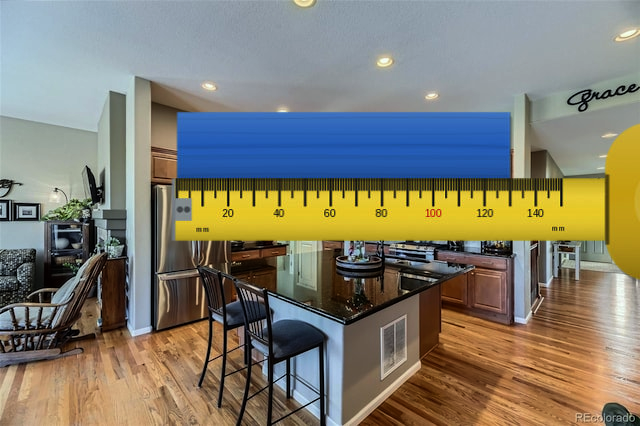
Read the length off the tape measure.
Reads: 130 mm
